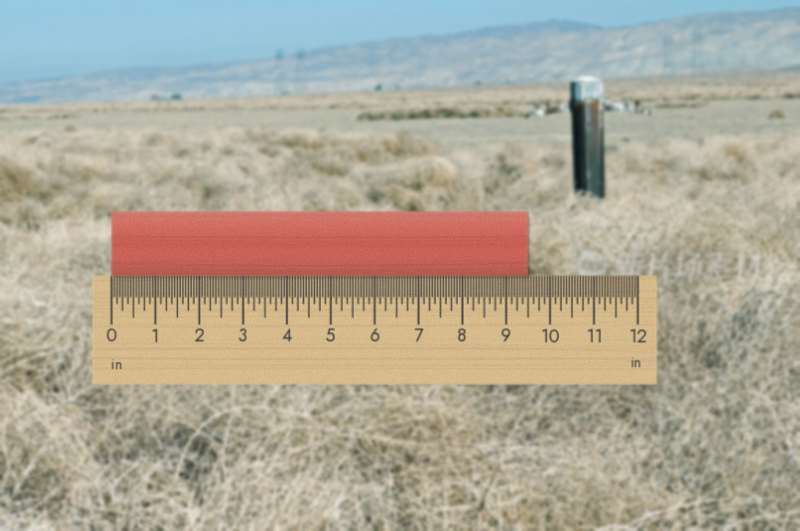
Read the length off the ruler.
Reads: 9.5 in
